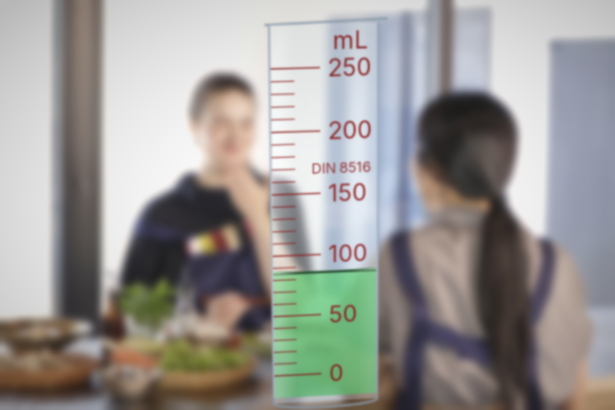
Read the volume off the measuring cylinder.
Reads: 85 mL
